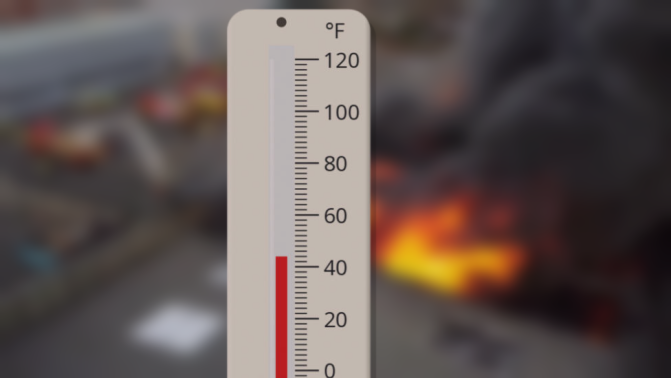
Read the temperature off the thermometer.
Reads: 44 °F
